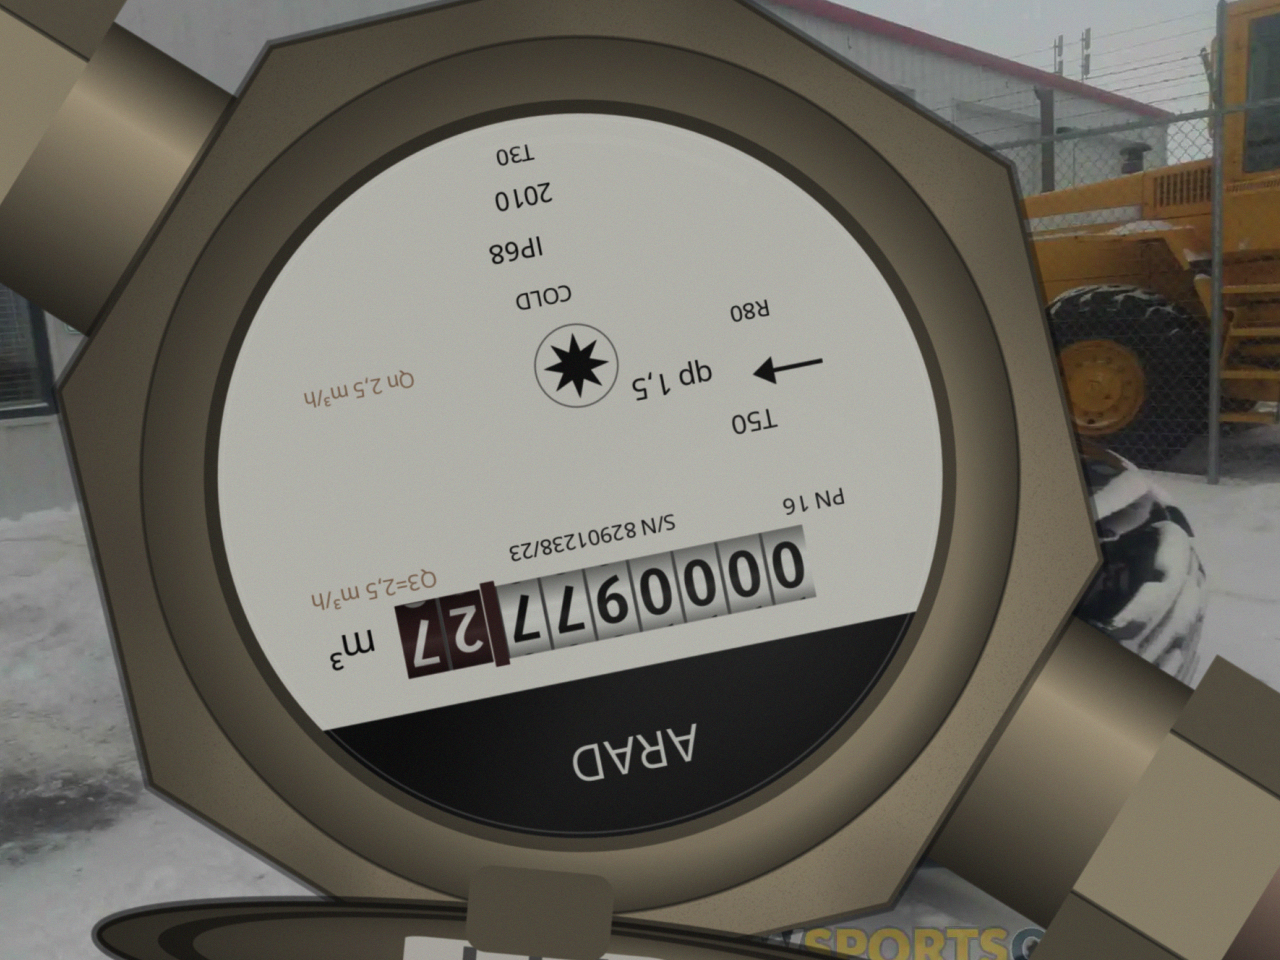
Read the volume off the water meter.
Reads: 977.27 m³
